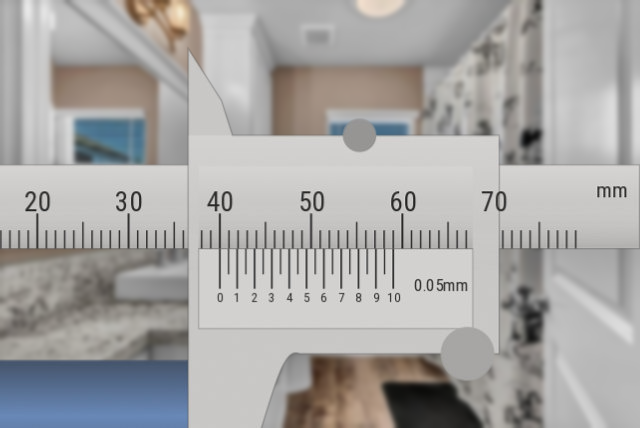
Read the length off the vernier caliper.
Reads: 40.0 mm
